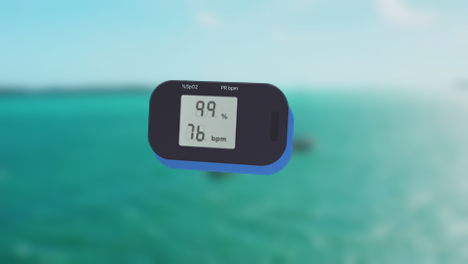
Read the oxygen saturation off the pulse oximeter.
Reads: 99 %
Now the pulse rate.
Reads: 76 bpm
